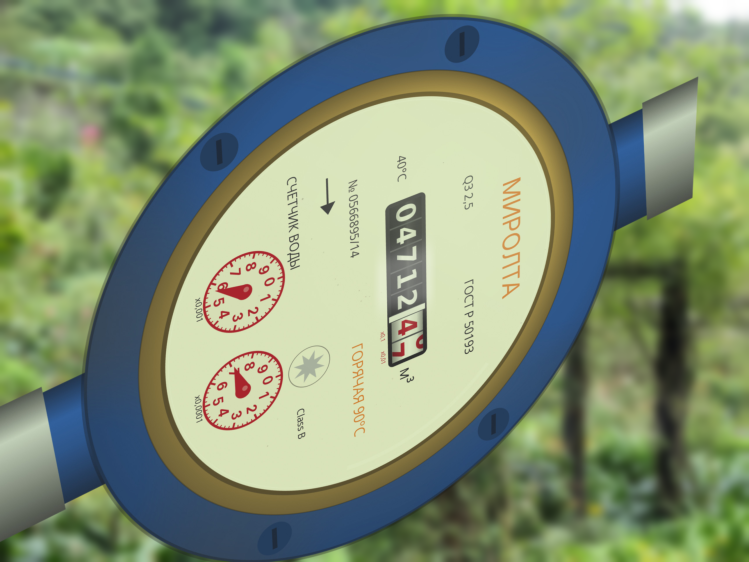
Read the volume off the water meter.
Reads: 4712.4657 m³
